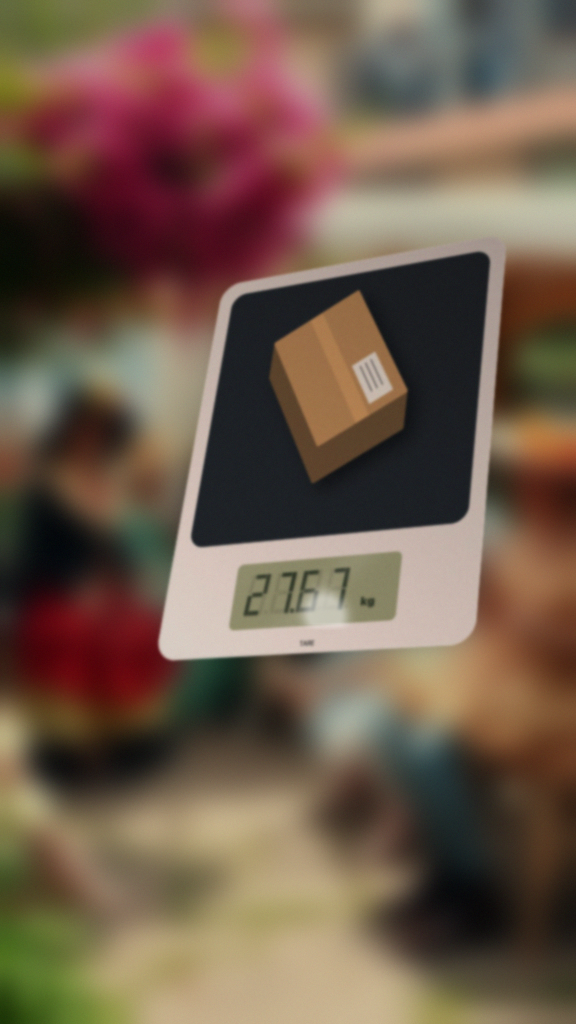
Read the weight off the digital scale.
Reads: 27.67 kg
